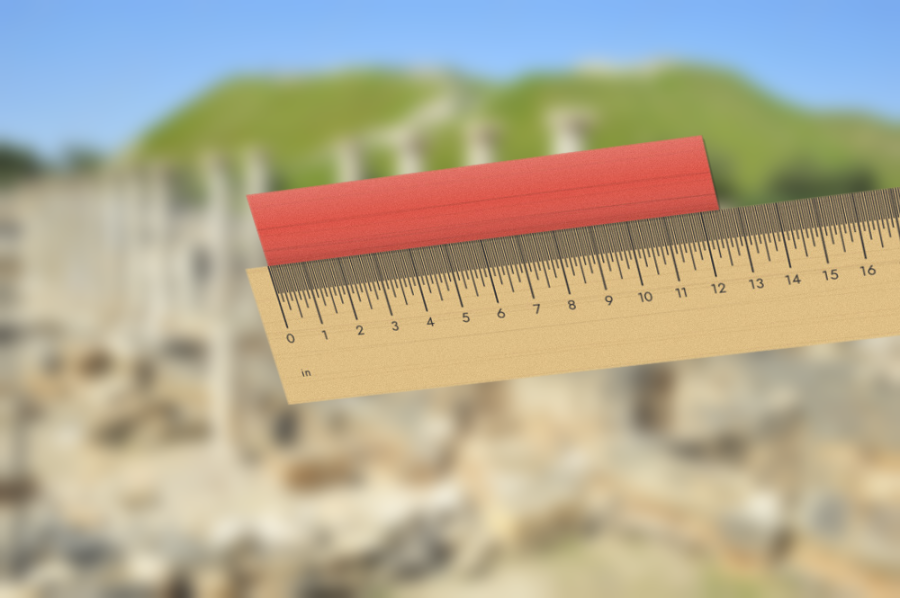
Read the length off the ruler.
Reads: 12.5 in
